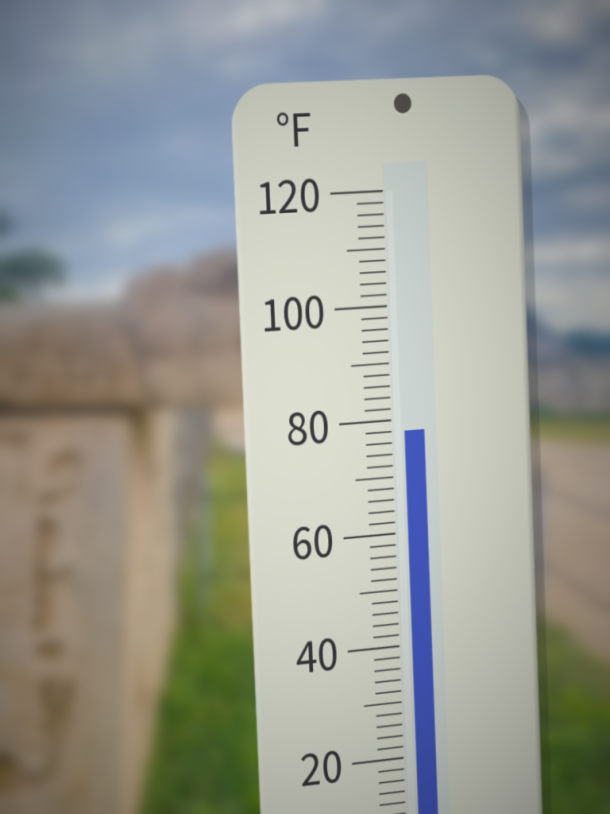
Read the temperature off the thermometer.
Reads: 78 °F
